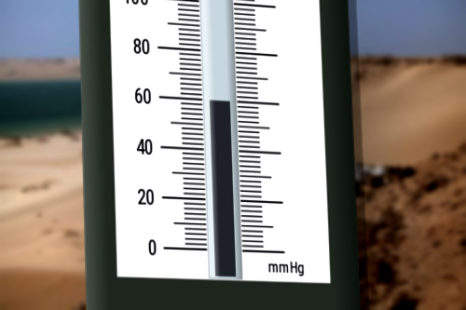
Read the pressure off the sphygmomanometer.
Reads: 60 mmHg
